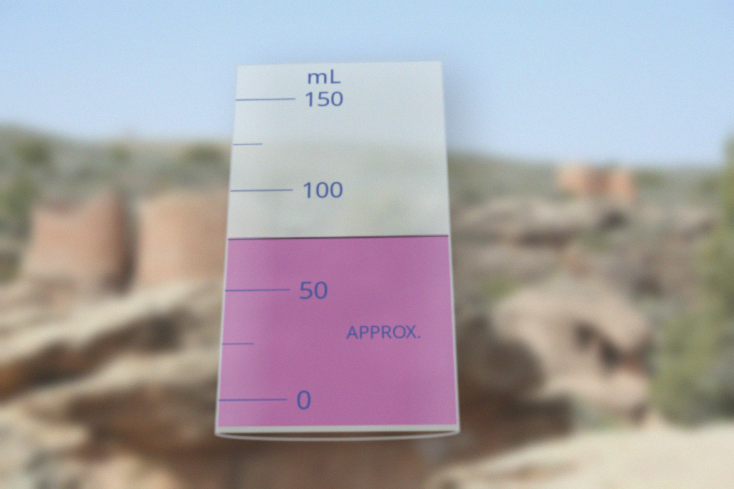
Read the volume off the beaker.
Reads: 75 mL
